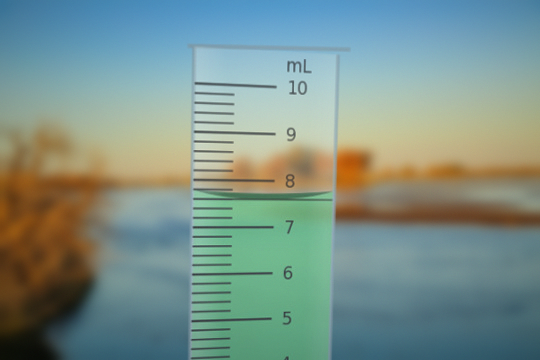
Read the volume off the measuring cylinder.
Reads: 7.6 mL
